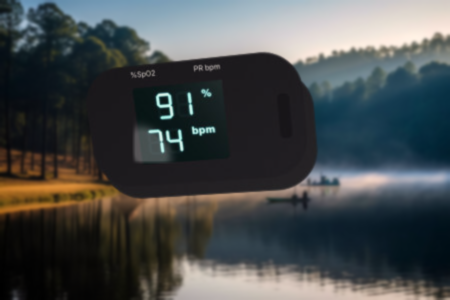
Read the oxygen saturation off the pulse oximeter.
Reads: 91 %
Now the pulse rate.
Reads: 74 bpm
